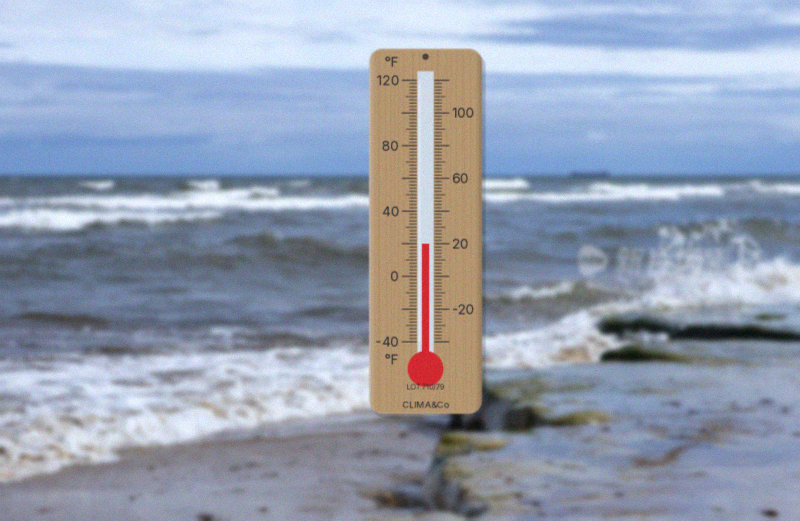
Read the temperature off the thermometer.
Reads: 20 °F
